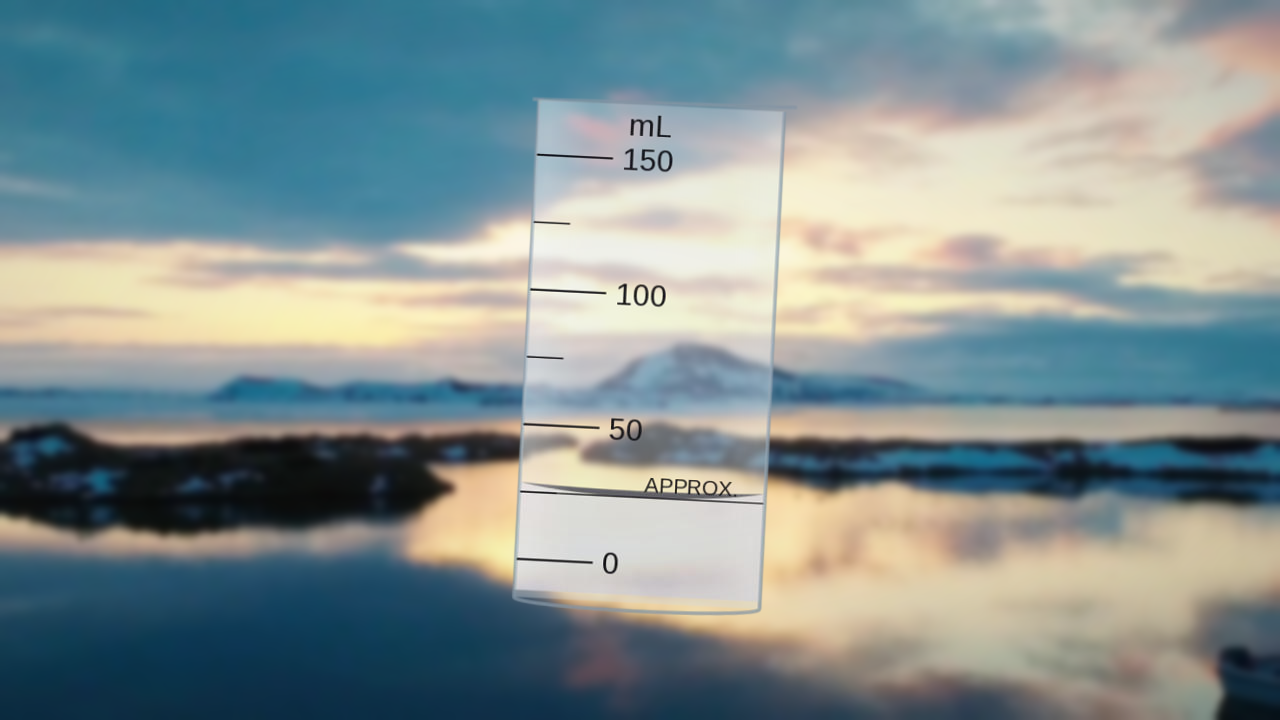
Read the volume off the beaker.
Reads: 25 mL
